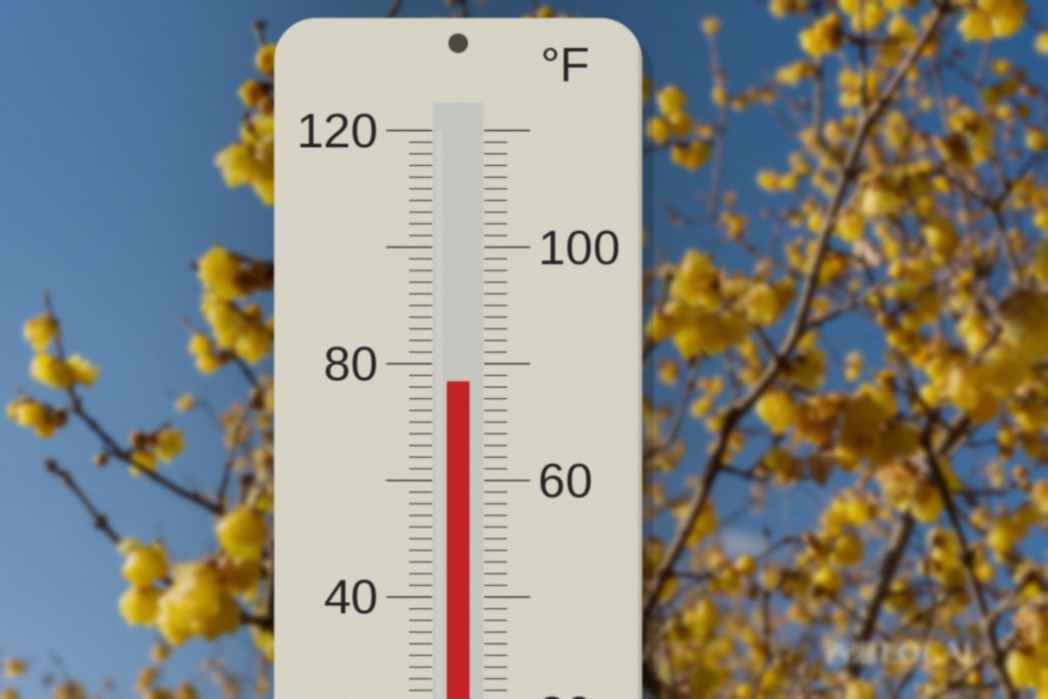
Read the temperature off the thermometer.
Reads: 77 °F
